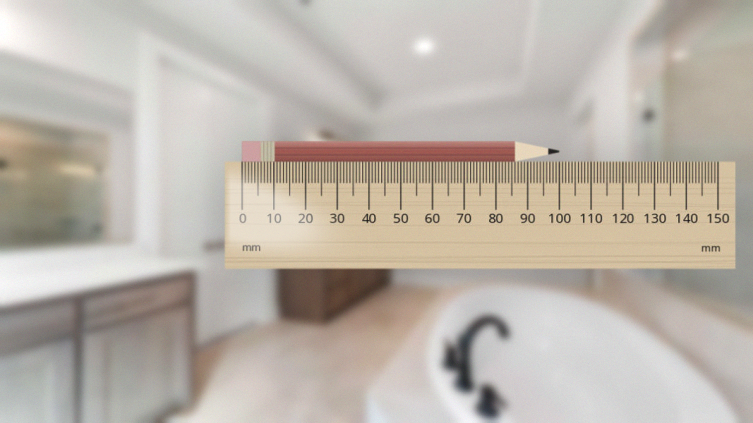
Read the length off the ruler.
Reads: 100 mm
